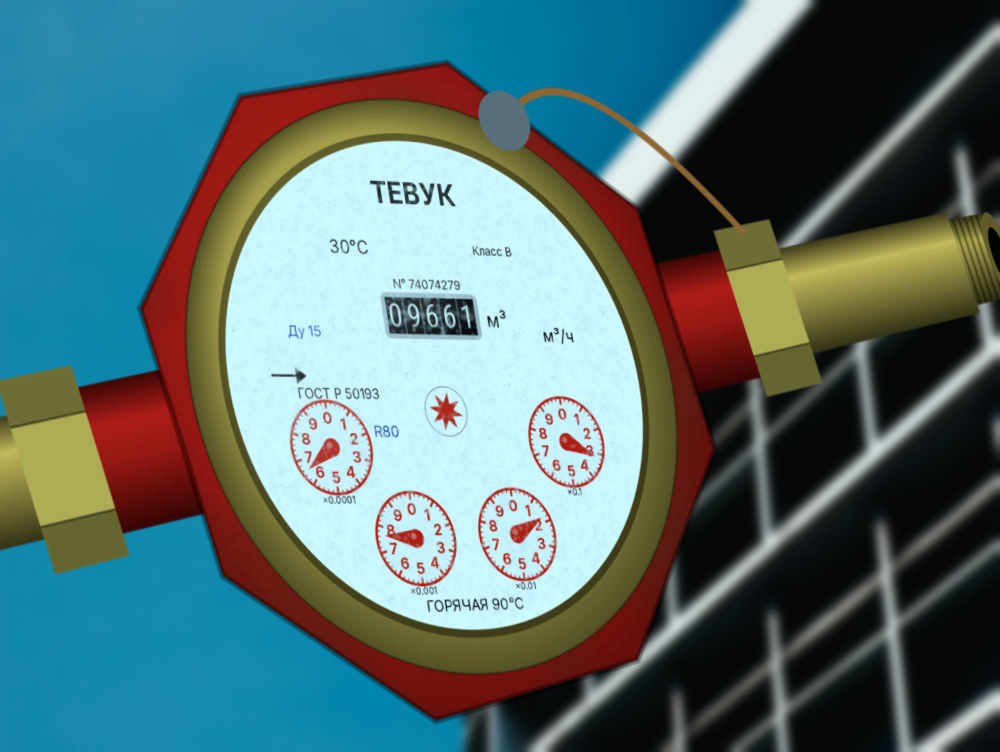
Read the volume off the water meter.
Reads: 9661.3176 m³
